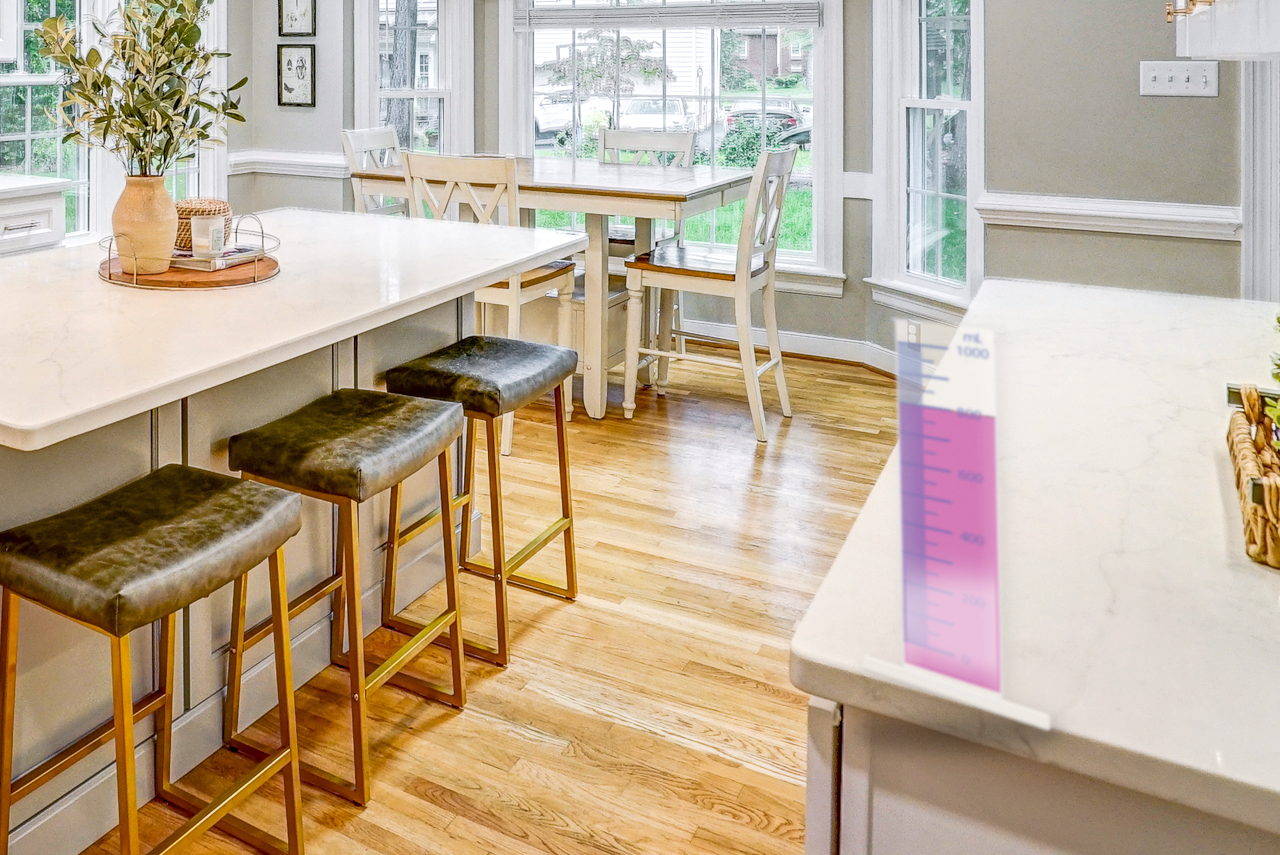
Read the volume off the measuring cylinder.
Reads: 800 mL
